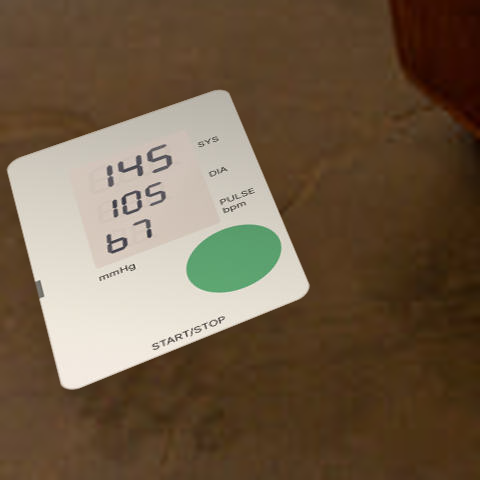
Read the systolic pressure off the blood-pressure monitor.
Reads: 145 mmHg
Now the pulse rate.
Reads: 67 bpm
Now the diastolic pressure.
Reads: 105 mmHg
